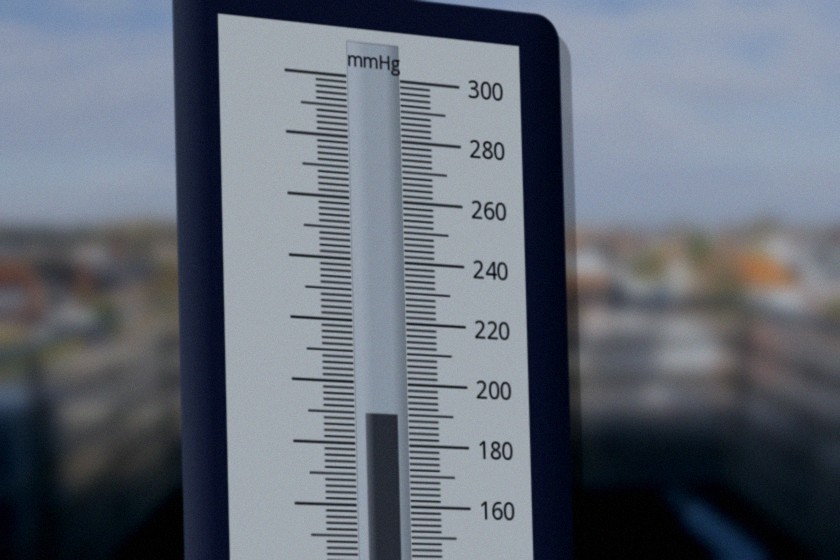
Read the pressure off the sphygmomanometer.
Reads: 190 mmHg
